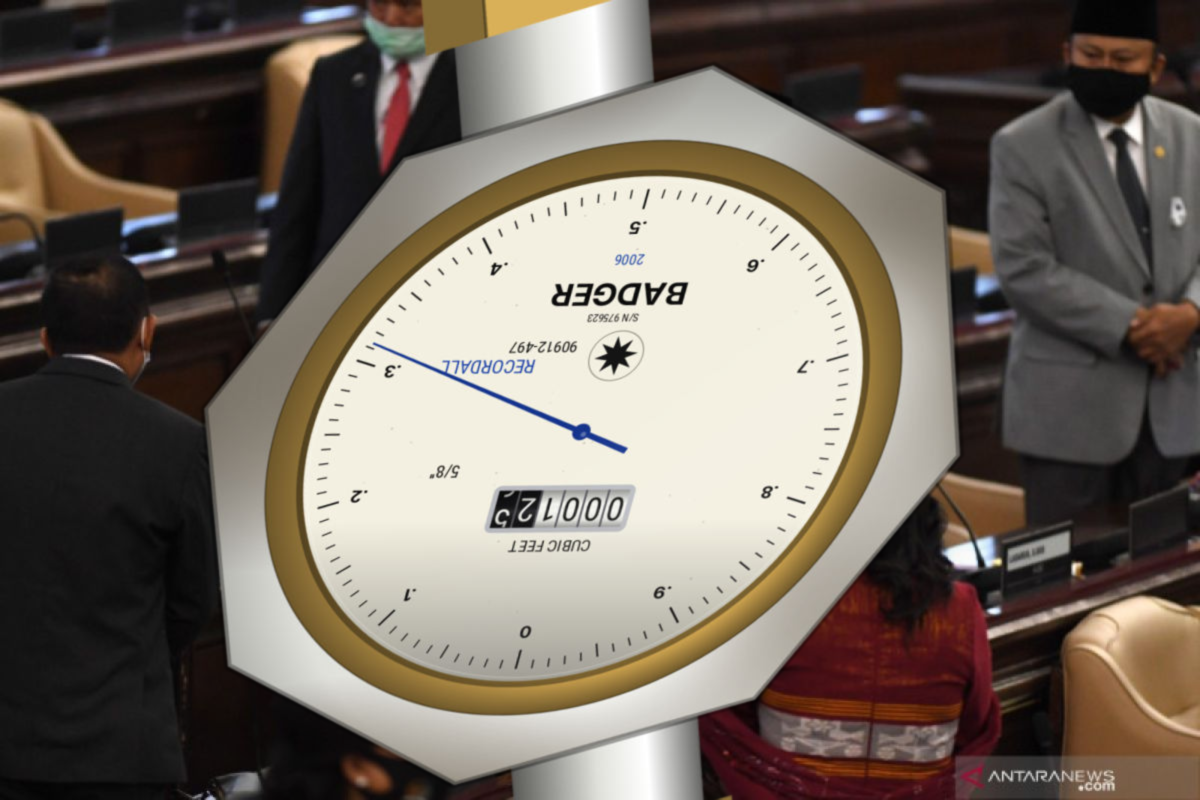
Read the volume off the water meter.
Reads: 125.31 ft³
